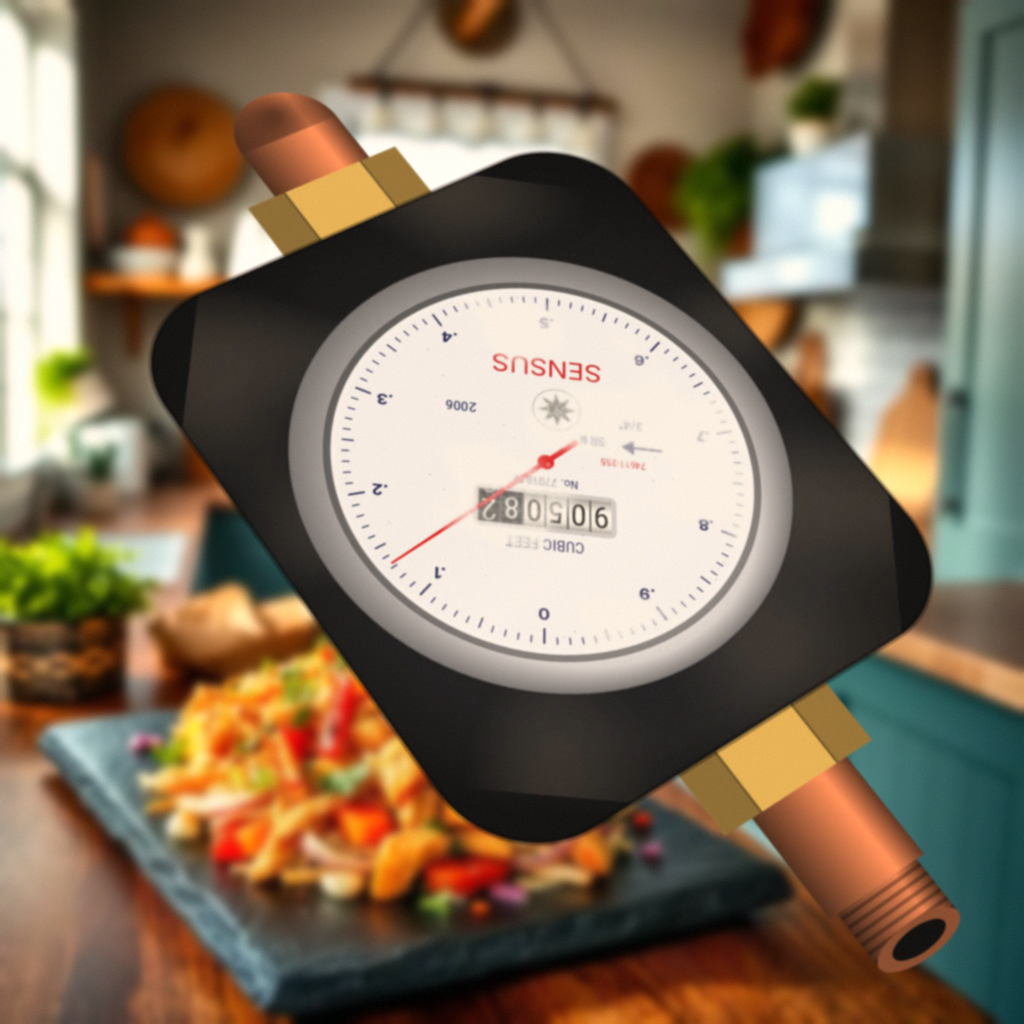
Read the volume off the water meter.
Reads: 905082.13 ft³
